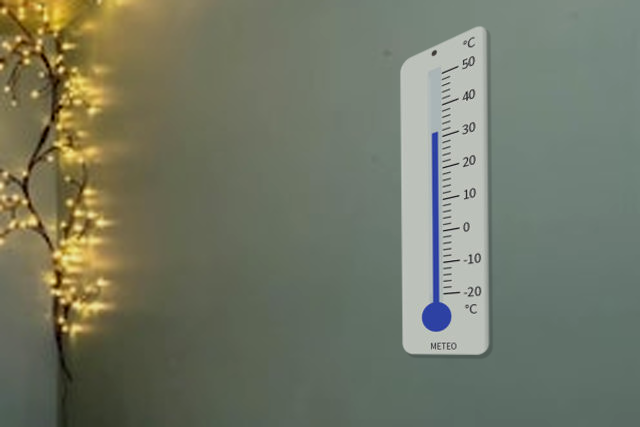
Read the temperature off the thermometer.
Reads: 32 °C
